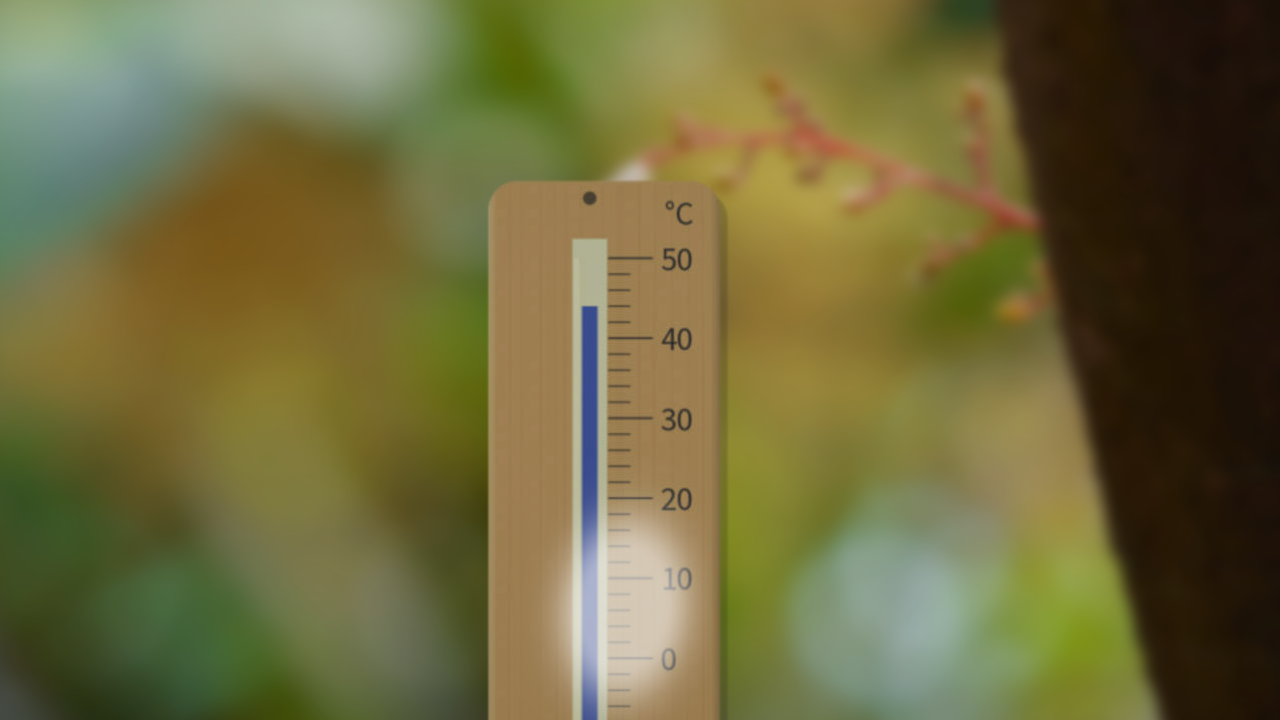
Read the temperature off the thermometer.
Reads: 44 °C
